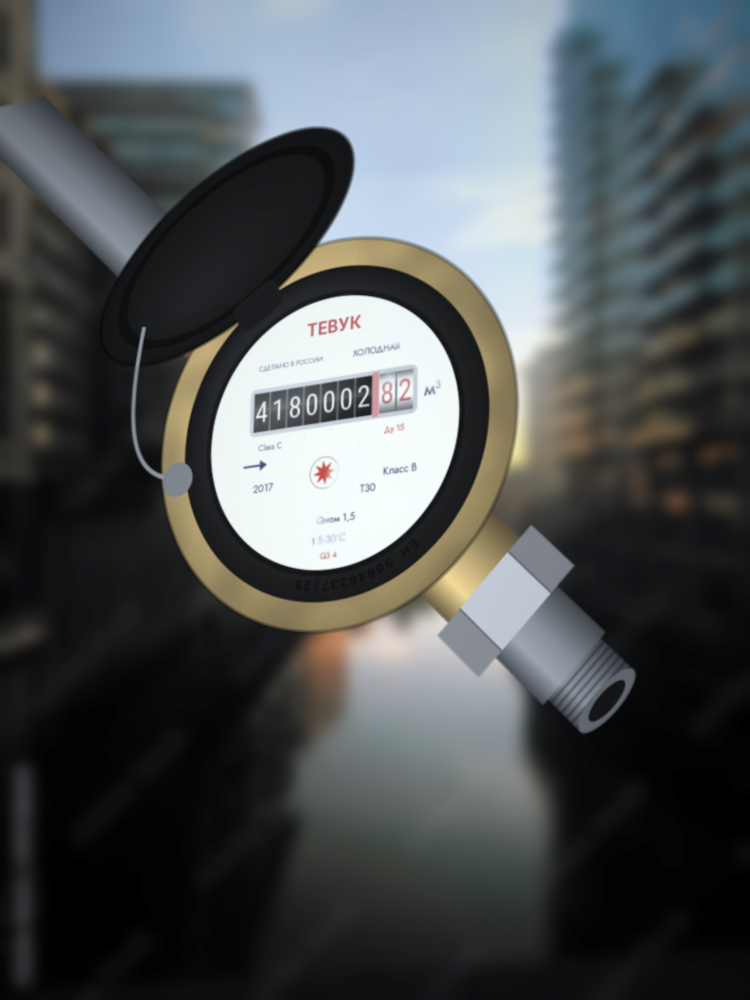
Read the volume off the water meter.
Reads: 4180002.82 m³
